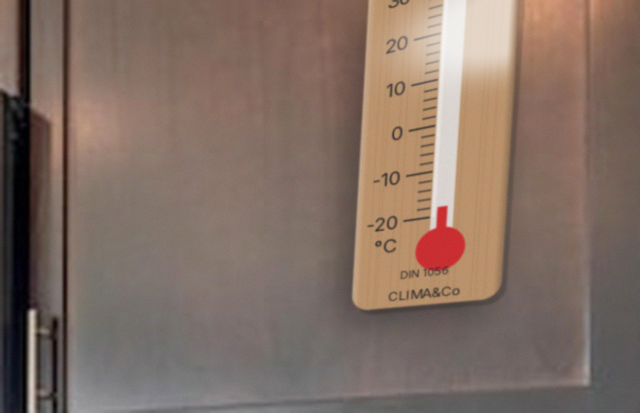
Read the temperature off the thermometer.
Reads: -18 °C
